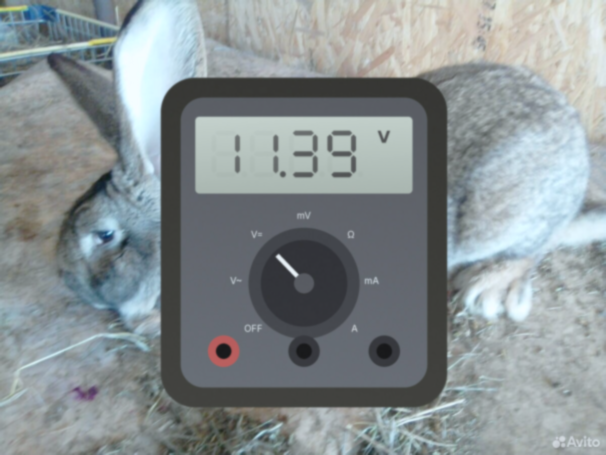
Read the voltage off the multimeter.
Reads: 11.39 V
